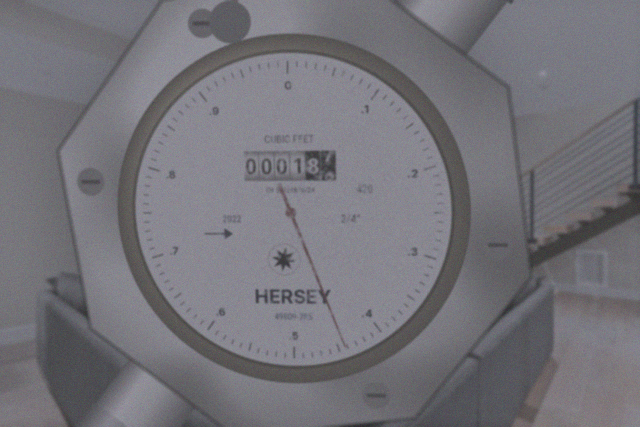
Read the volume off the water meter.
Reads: 187.44 ft³
